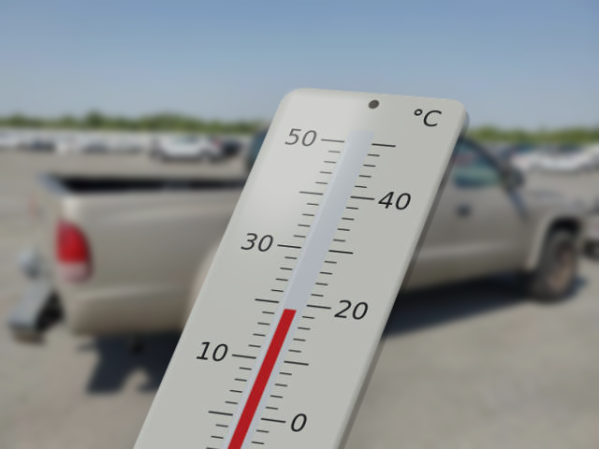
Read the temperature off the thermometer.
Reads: 19 °C
